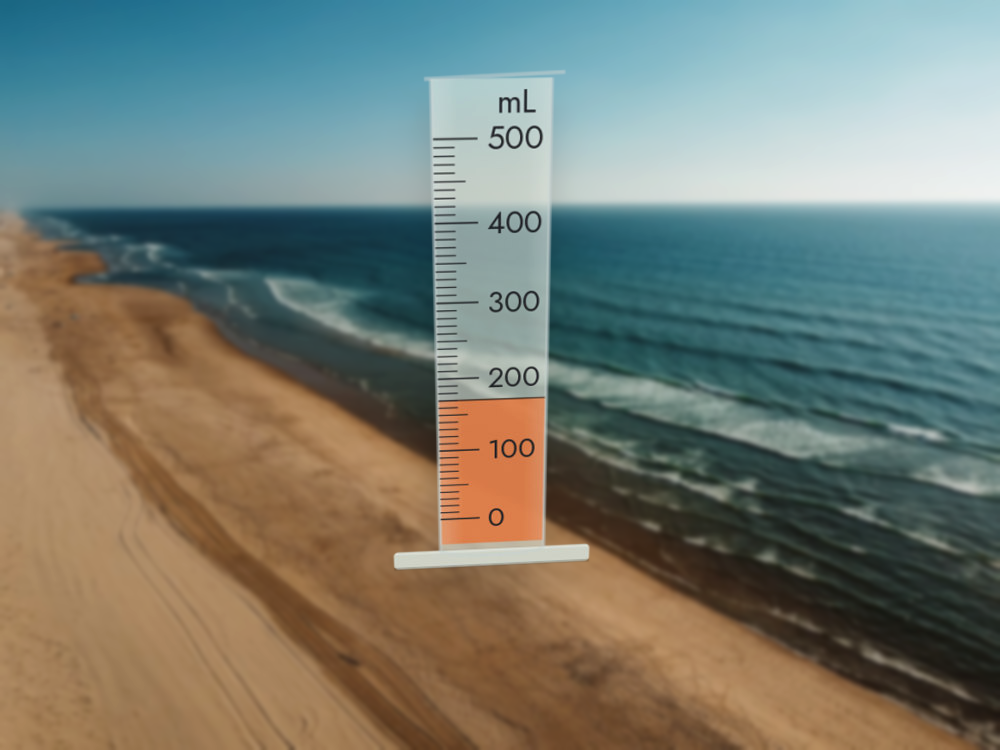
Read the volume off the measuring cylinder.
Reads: 170 mL
